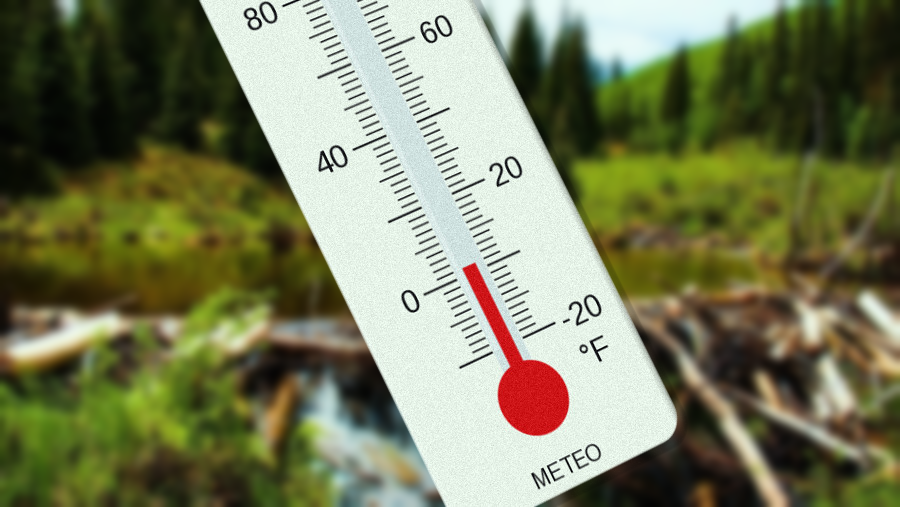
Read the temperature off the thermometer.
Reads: 2 °F
